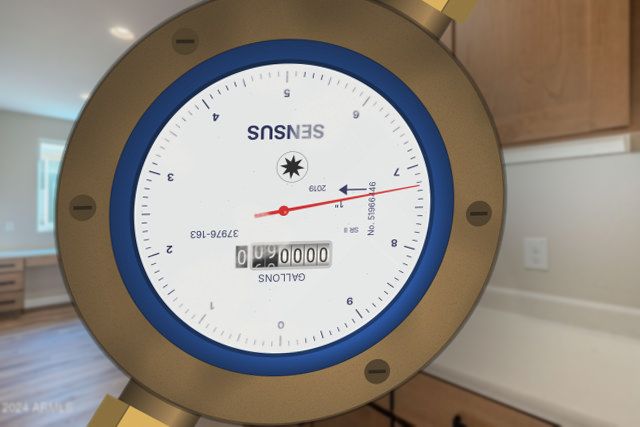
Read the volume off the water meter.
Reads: 597.2 gal
